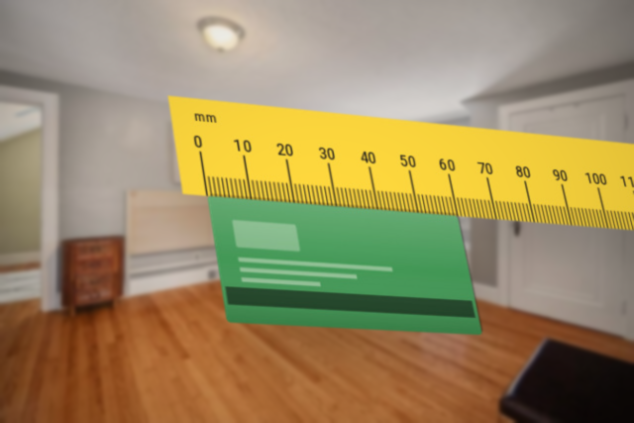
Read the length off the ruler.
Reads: 60 mm
